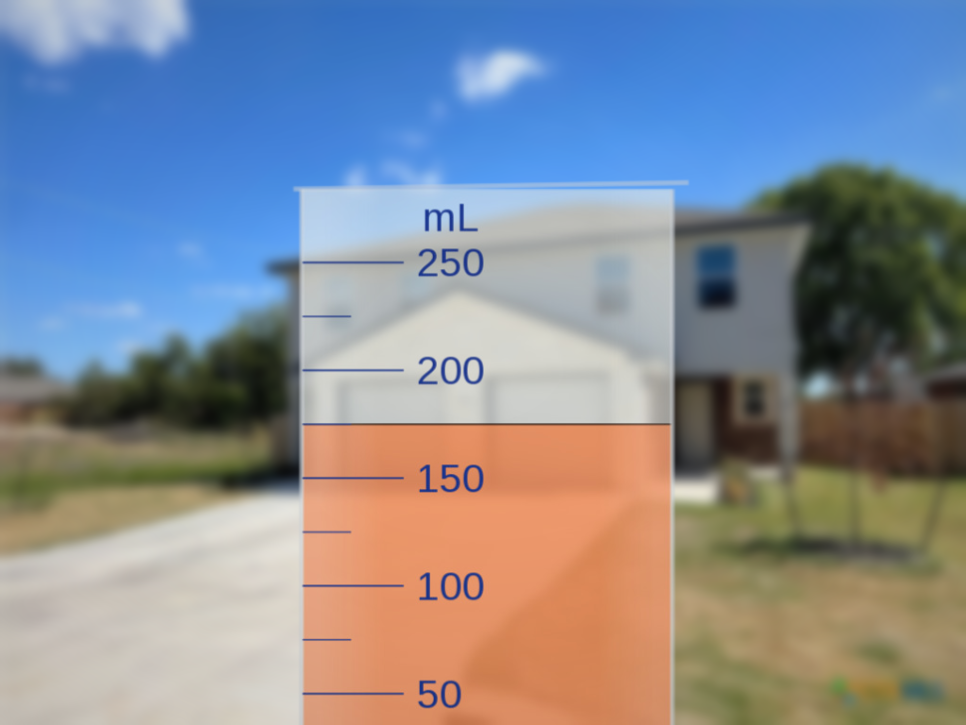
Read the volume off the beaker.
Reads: 175 mL
